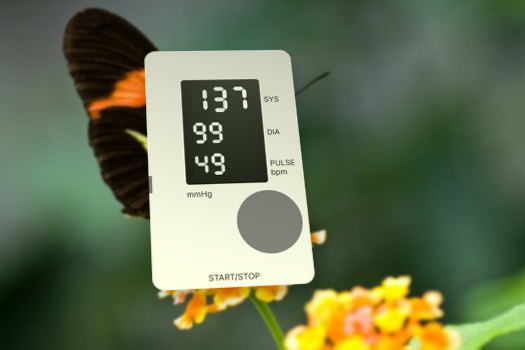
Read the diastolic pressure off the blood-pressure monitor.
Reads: 99 mmHg
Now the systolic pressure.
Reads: 137 mmHg
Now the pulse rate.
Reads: 49 bpm
